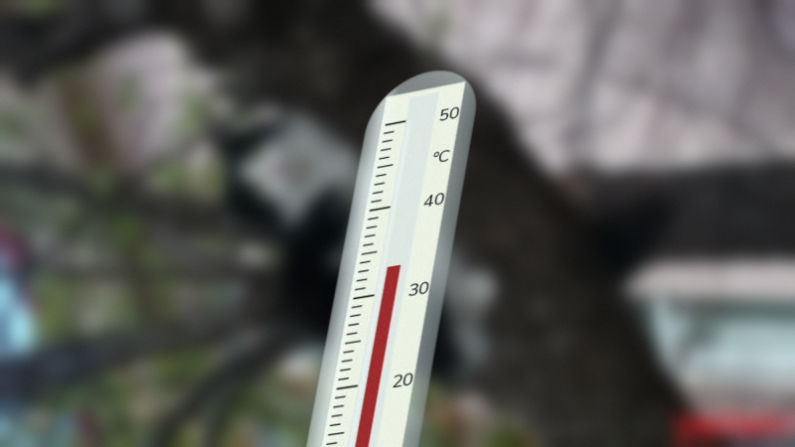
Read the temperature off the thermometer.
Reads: 33 °C
